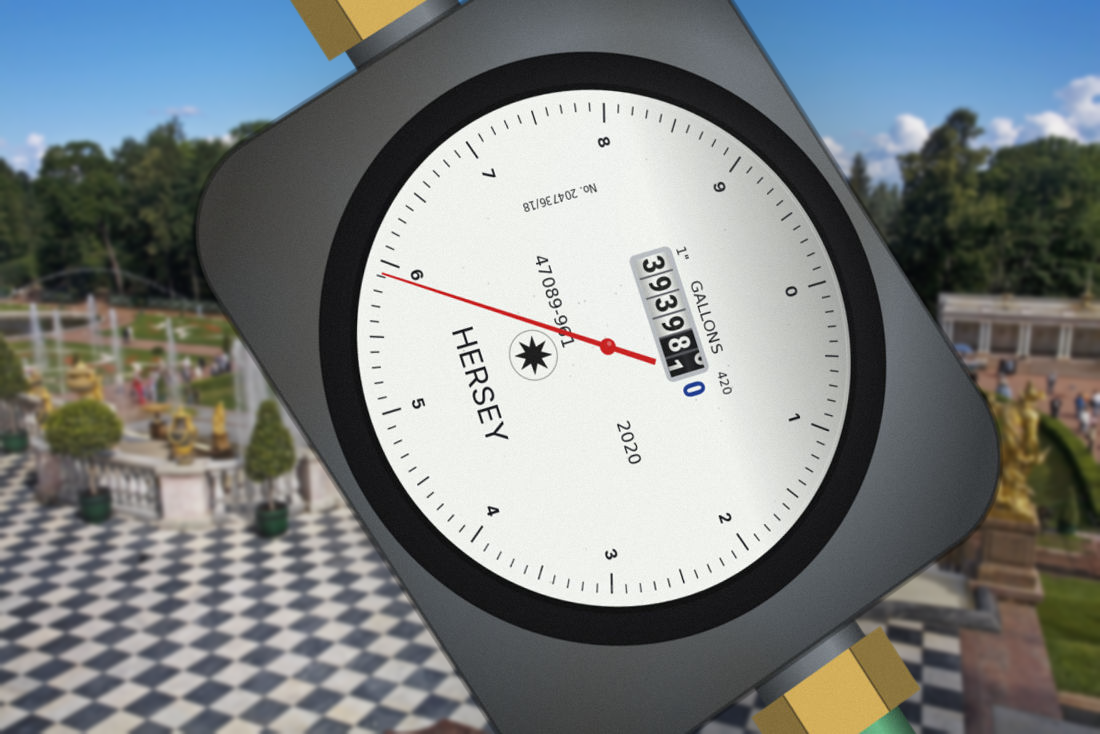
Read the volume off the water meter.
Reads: 3939805.9 gal
